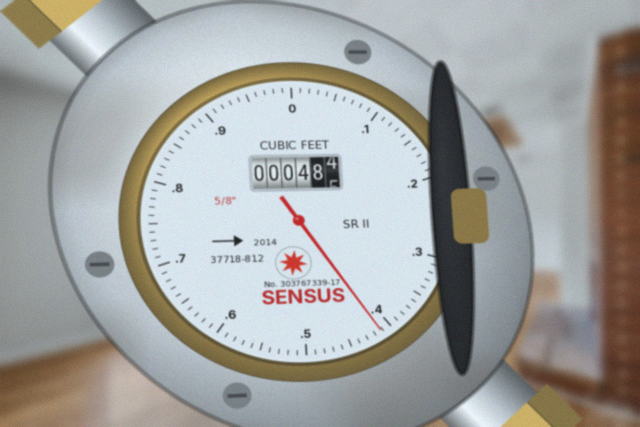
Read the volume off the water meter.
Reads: 484.41 ft³
